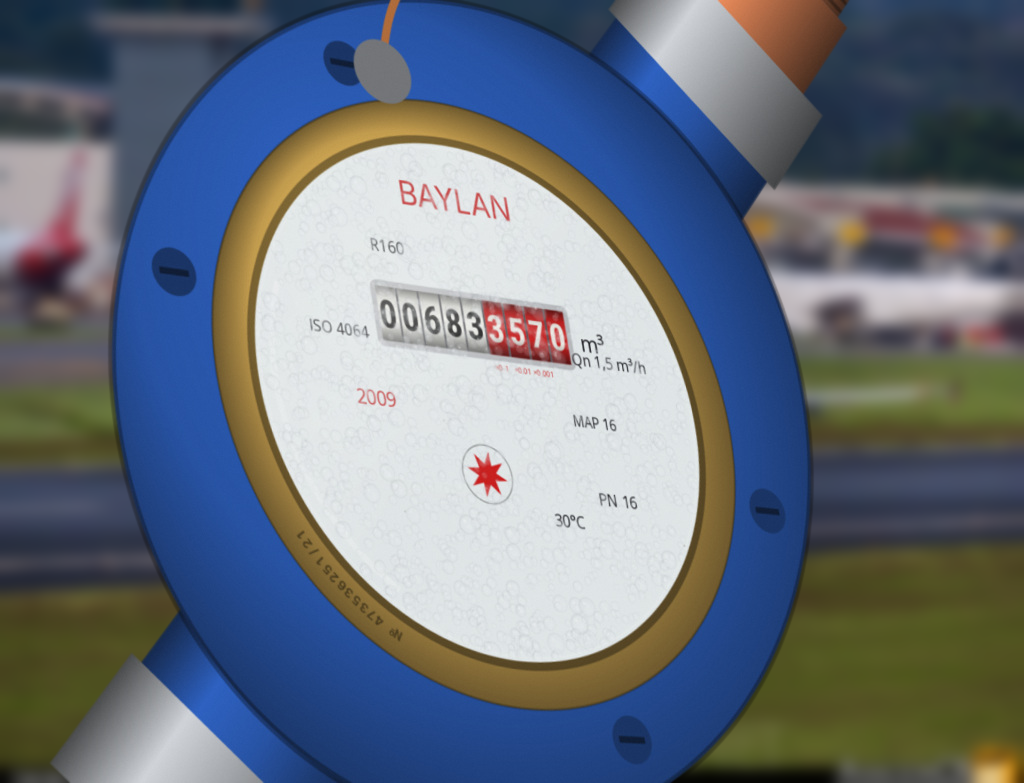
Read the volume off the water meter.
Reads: 683.3570 m³
